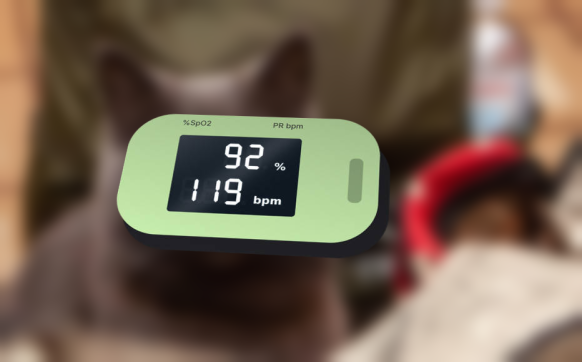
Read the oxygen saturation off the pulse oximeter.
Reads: 92 %
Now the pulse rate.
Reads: 119 bpm
